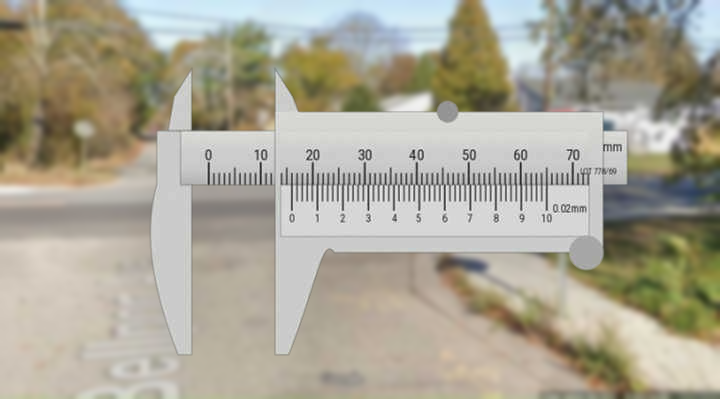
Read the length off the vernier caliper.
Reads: 16.0 mm
